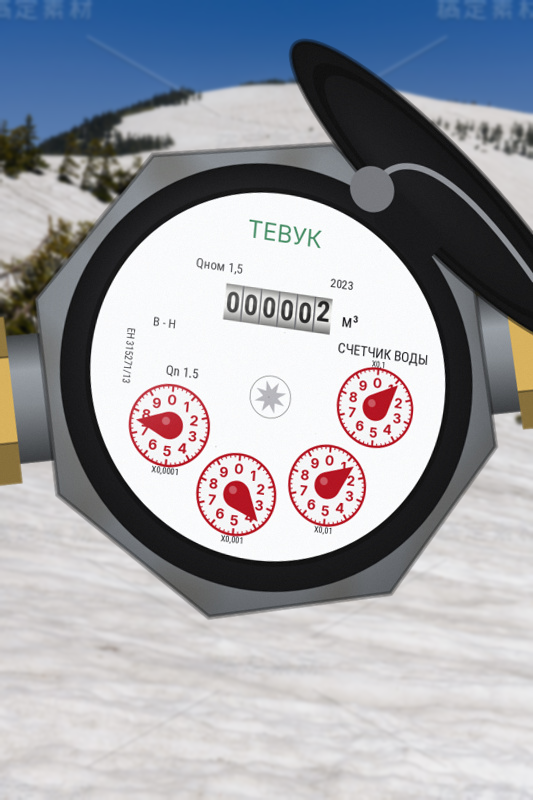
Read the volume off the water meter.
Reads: 2.1137 m³
